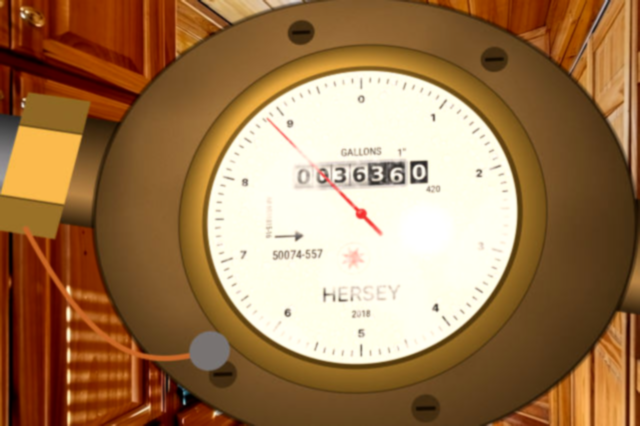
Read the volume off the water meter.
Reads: 36358.8 gal
